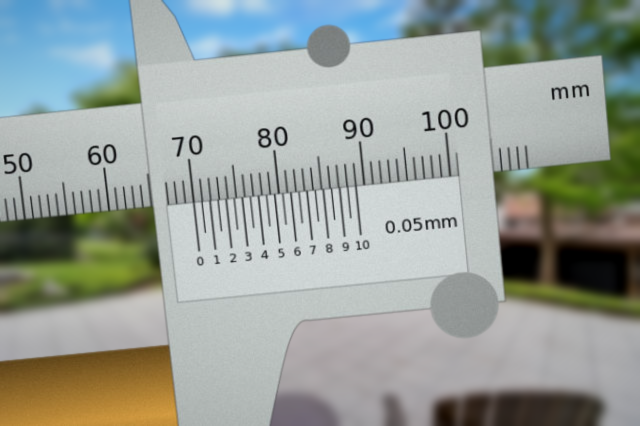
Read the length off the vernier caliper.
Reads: 70.0 mm
